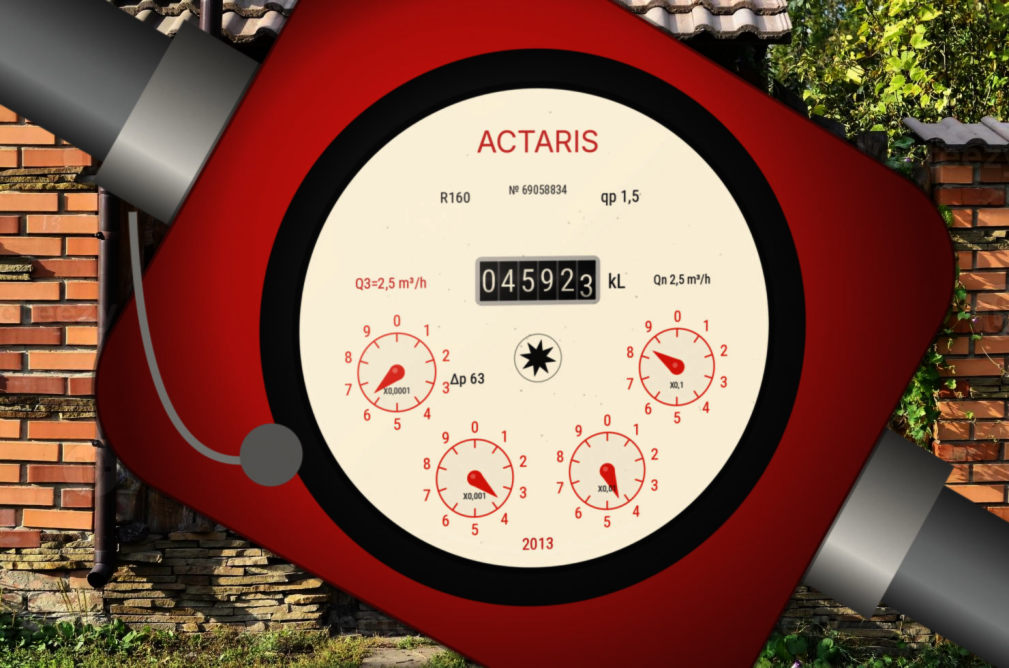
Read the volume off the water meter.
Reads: 45922.8436 kL
